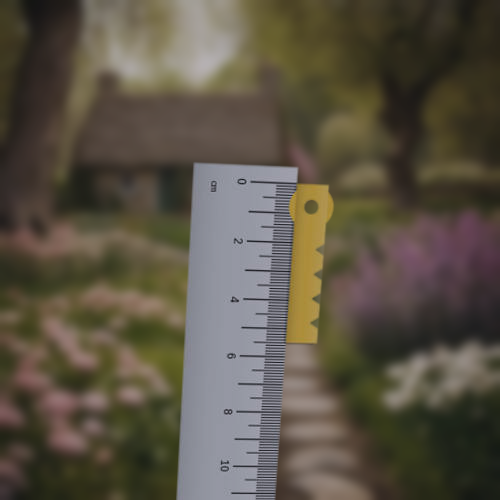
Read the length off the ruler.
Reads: 5.5 cm
